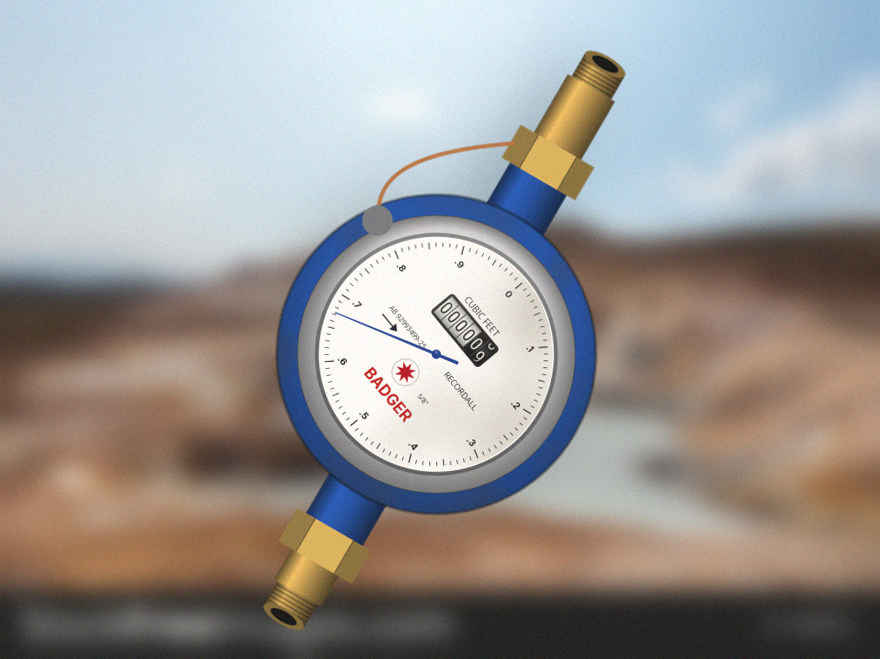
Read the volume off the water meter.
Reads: 8.67 ft³
